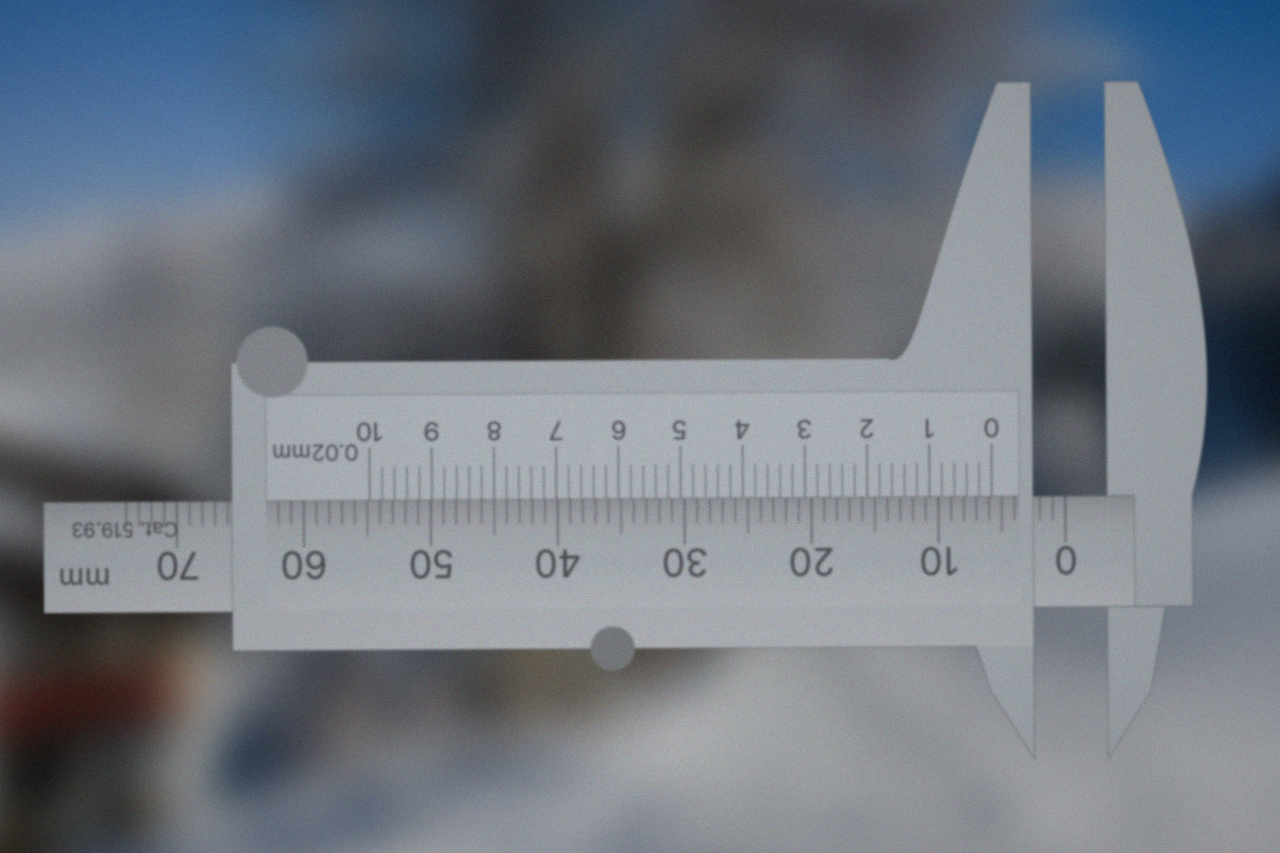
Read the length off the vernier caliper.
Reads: 5.8 mm
